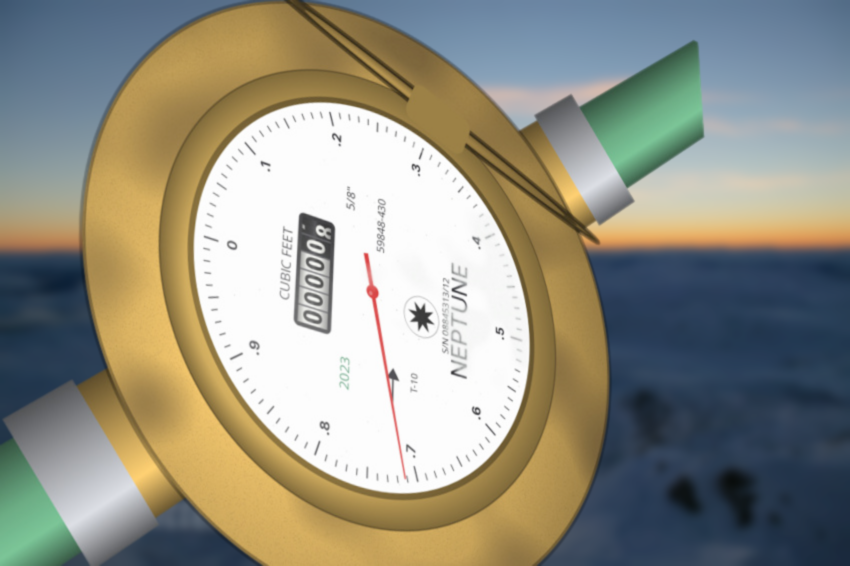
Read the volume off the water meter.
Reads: 7.71 ft³
